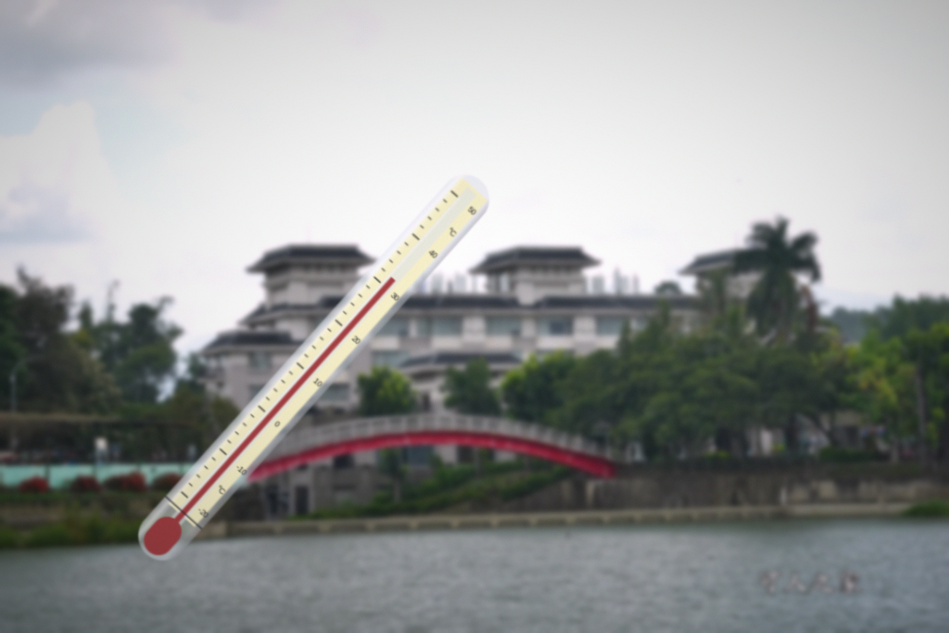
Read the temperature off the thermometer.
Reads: 32 °C
